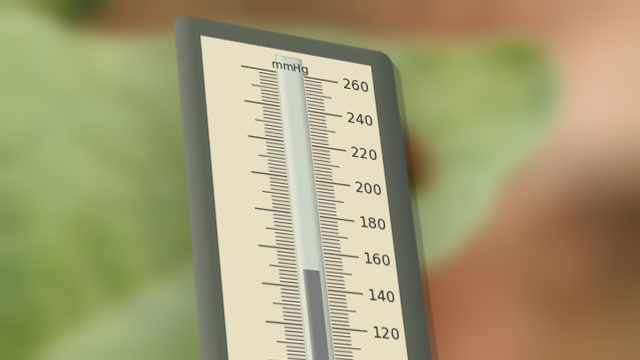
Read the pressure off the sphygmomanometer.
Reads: 150 mmHg
